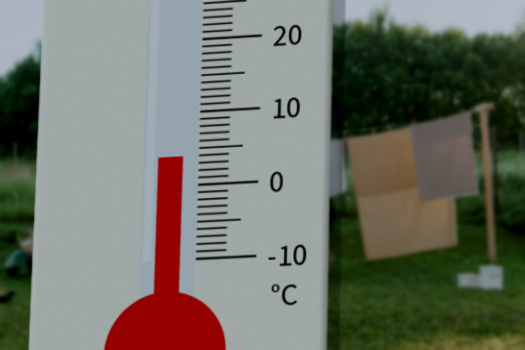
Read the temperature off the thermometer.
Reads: 4 °C
